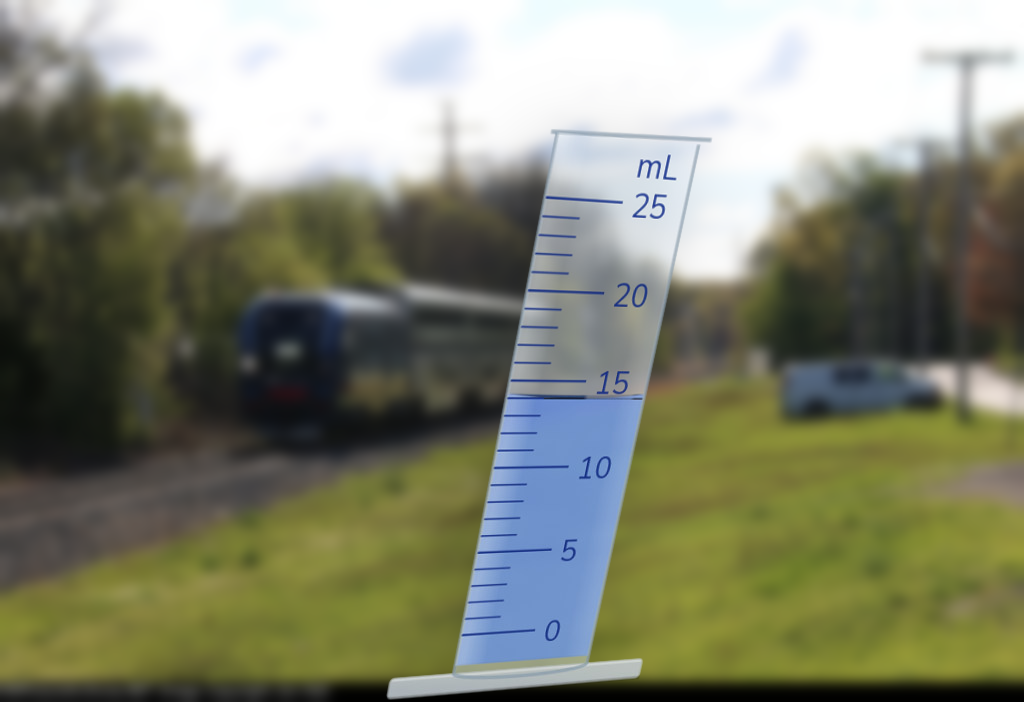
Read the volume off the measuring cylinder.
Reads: 14 mL
